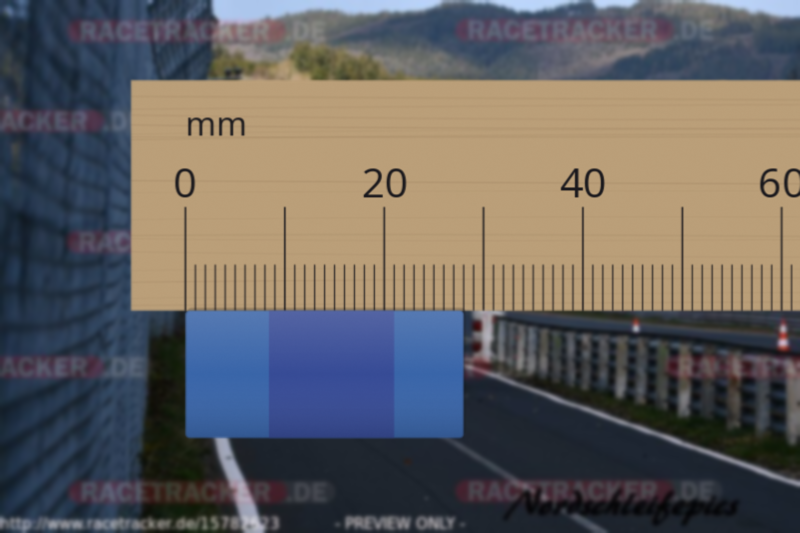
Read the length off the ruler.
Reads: 28 mm
